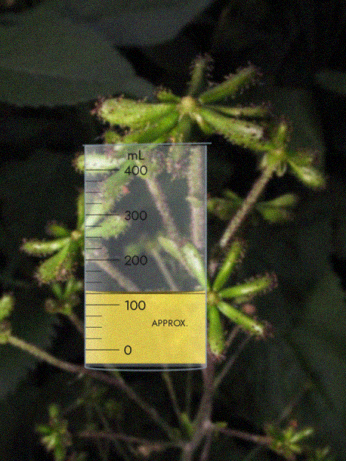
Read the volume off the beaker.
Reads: 125 mL
